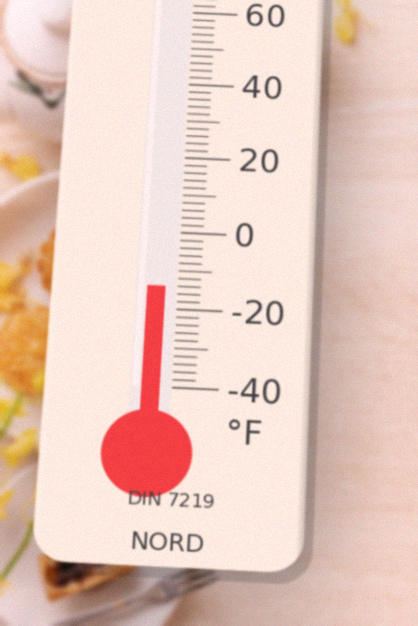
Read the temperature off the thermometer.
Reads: -14 °F
